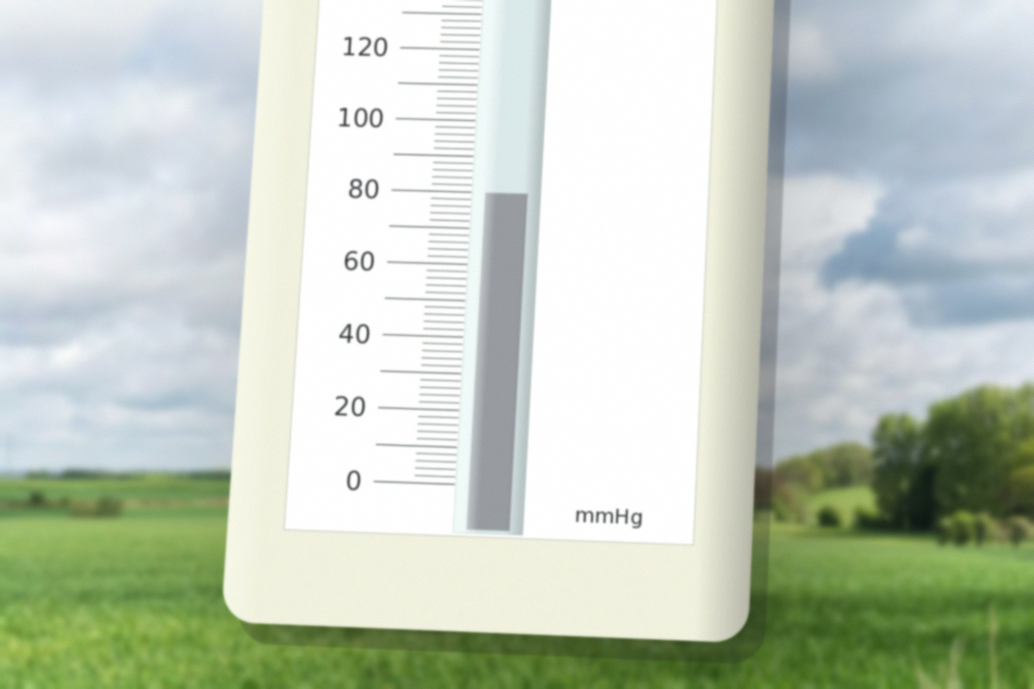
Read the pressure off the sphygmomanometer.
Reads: 80 mmHg
